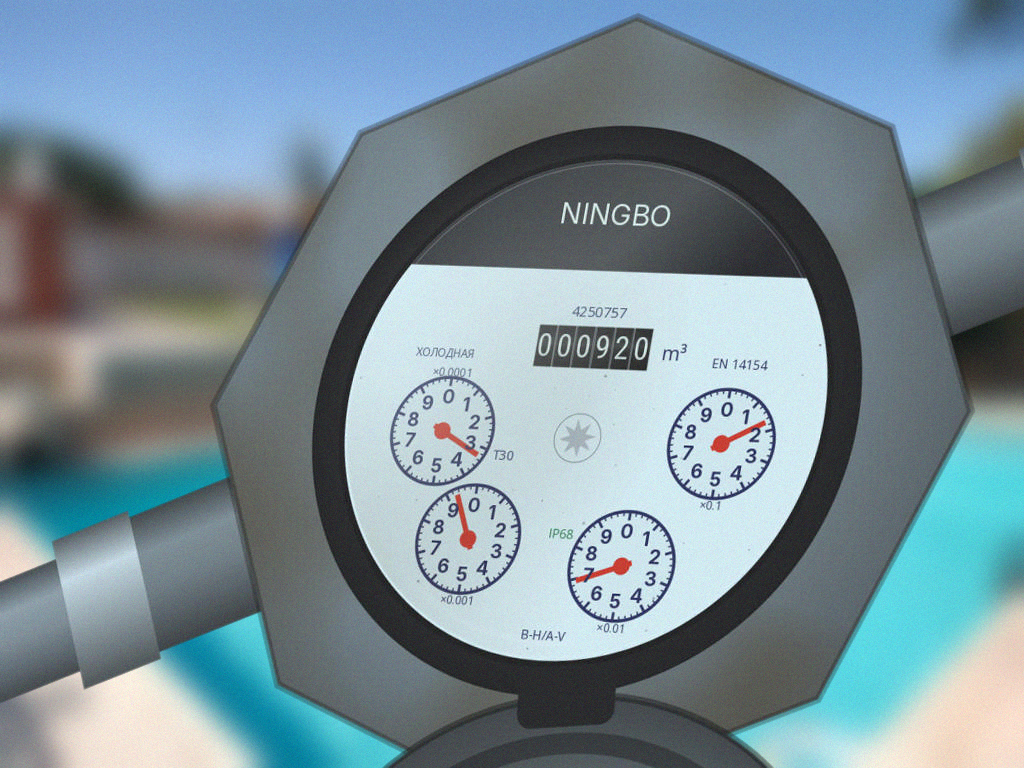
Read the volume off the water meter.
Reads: 920.1693 m³
